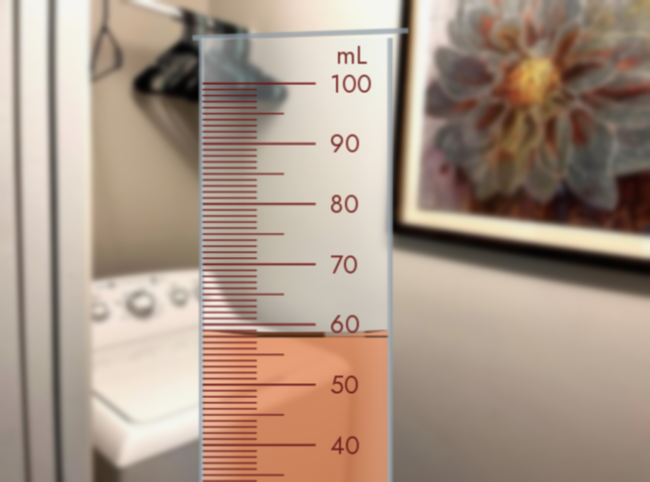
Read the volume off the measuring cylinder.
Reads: 58 mL
